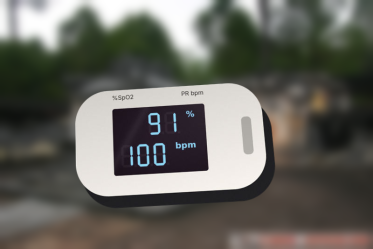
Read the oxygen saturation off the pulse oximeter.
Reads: 91 %
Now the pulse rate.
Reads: 100 bpm
